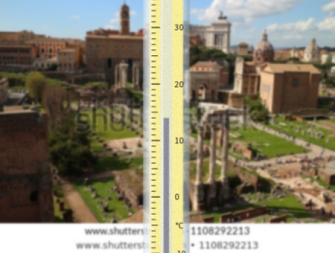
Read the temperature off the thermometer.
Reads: 14 °C
